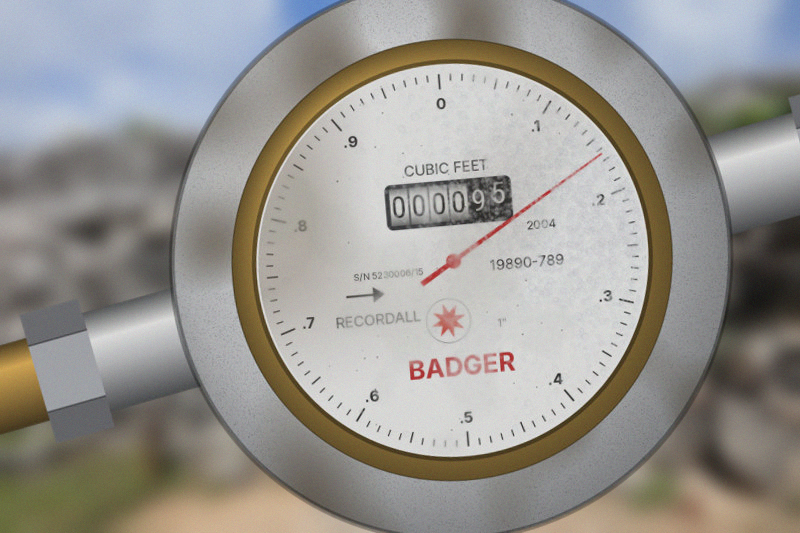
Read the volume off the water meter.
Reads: 95.16 ft³
